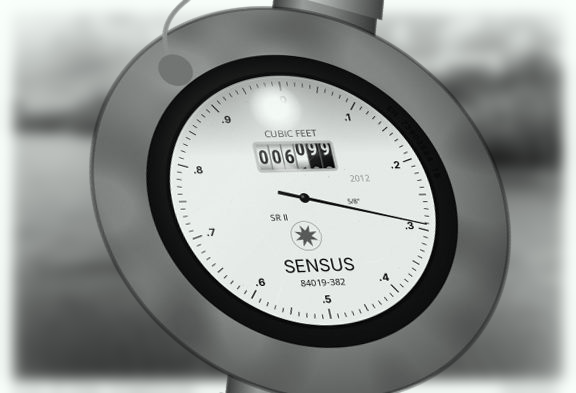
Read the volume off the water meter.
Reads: 6099.29 ft³
